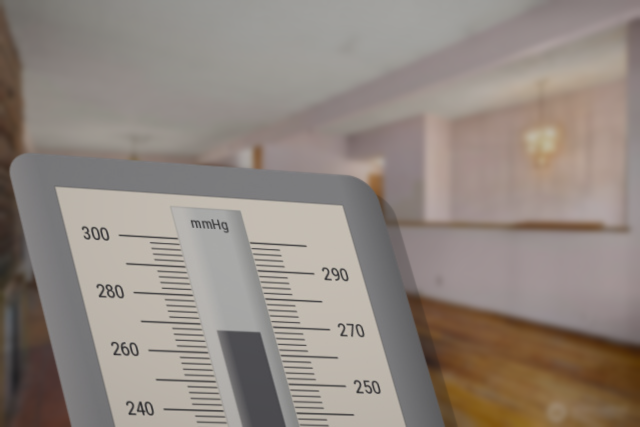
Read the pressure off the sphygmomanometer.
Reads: 268 mmHg
